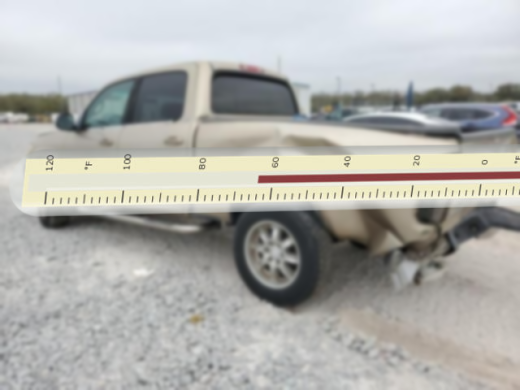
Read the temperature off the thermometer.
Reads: 64 °F
